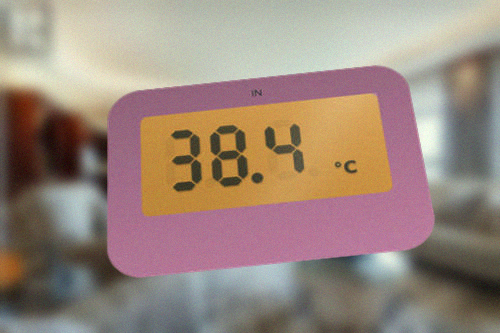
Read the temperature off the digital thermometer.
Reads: 38.4 °C
